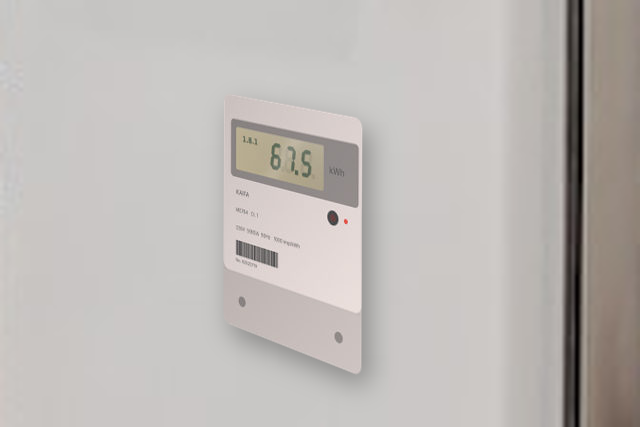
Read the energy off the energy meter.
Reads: 67.5 kWh
